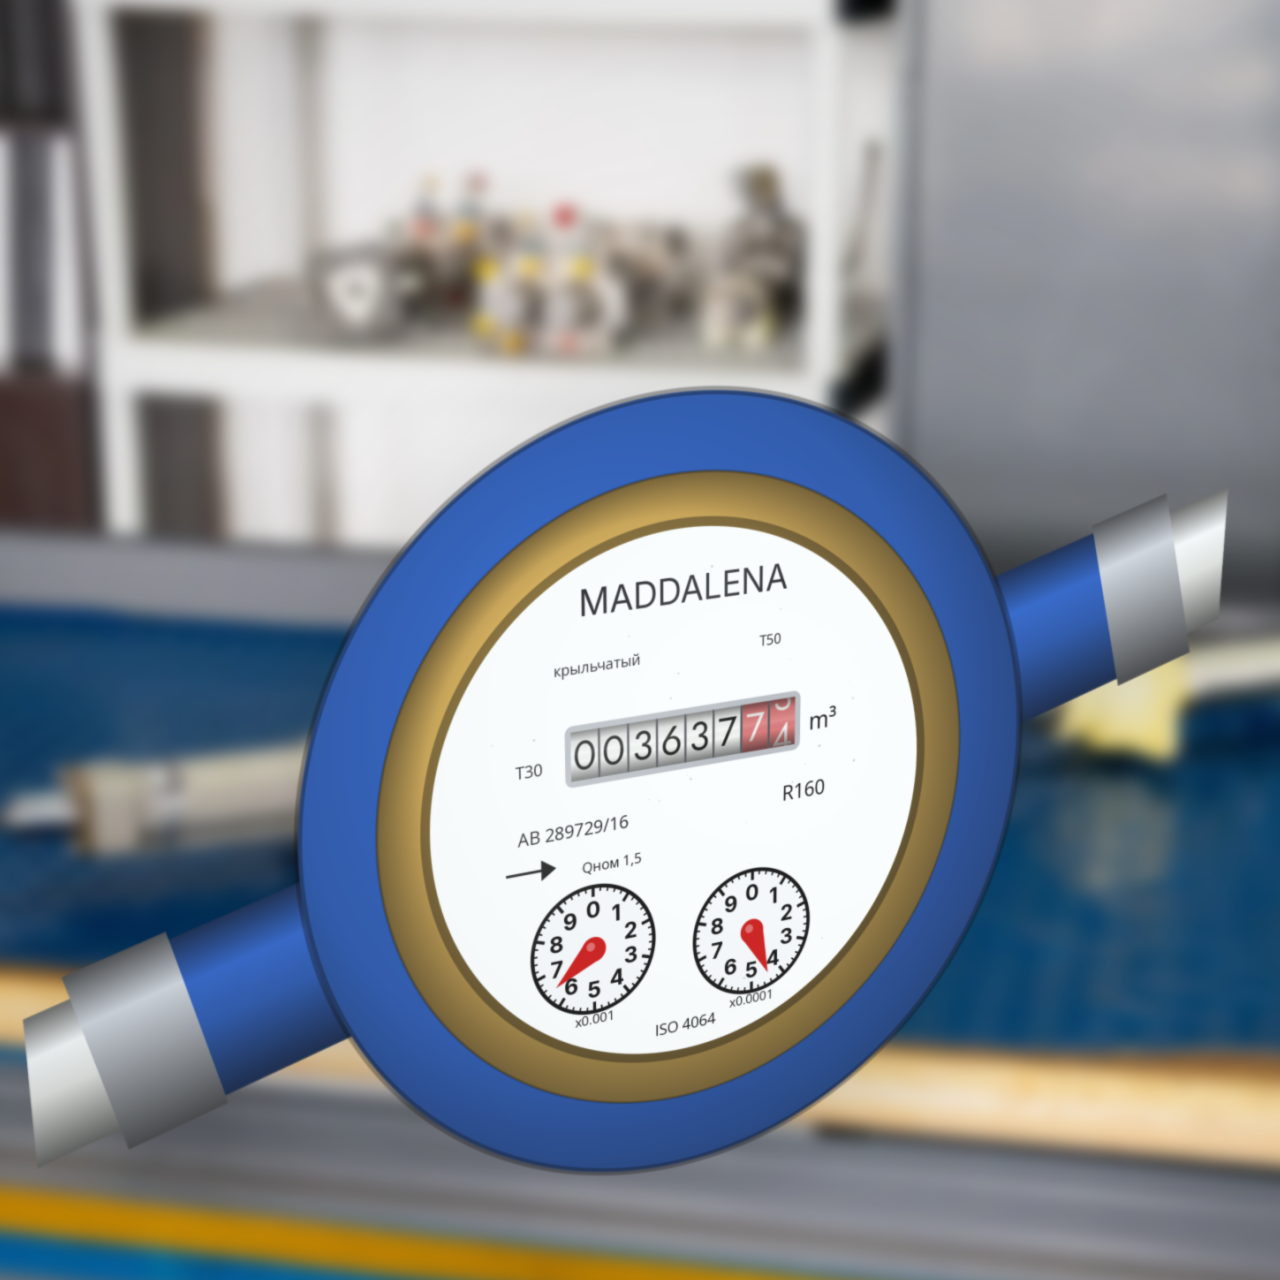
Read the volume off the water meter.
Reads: 3637.7364 m³
